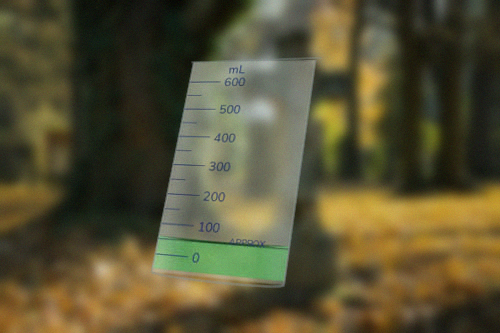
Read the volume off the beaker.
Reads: 50 mL
